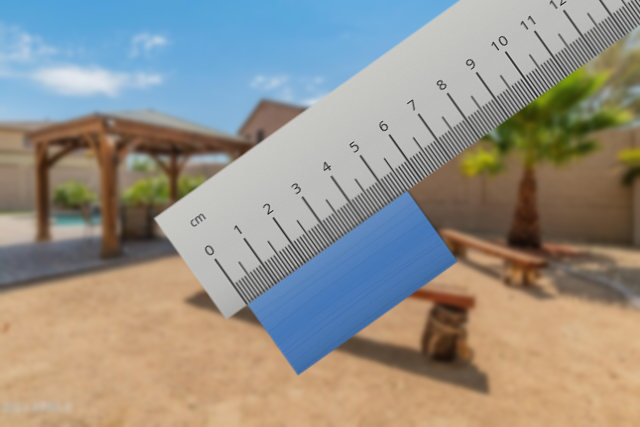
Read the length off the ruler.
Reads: 5.5 cm
